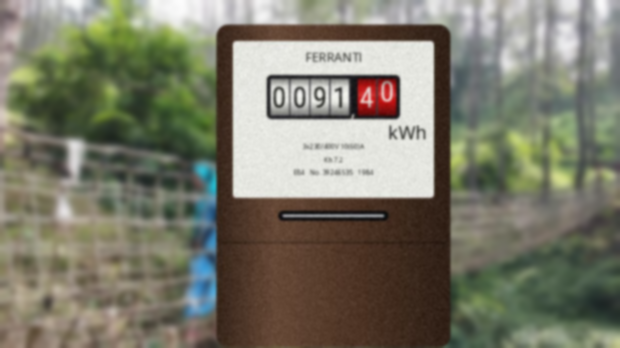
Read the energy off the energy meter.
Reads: 91.40 kWh
